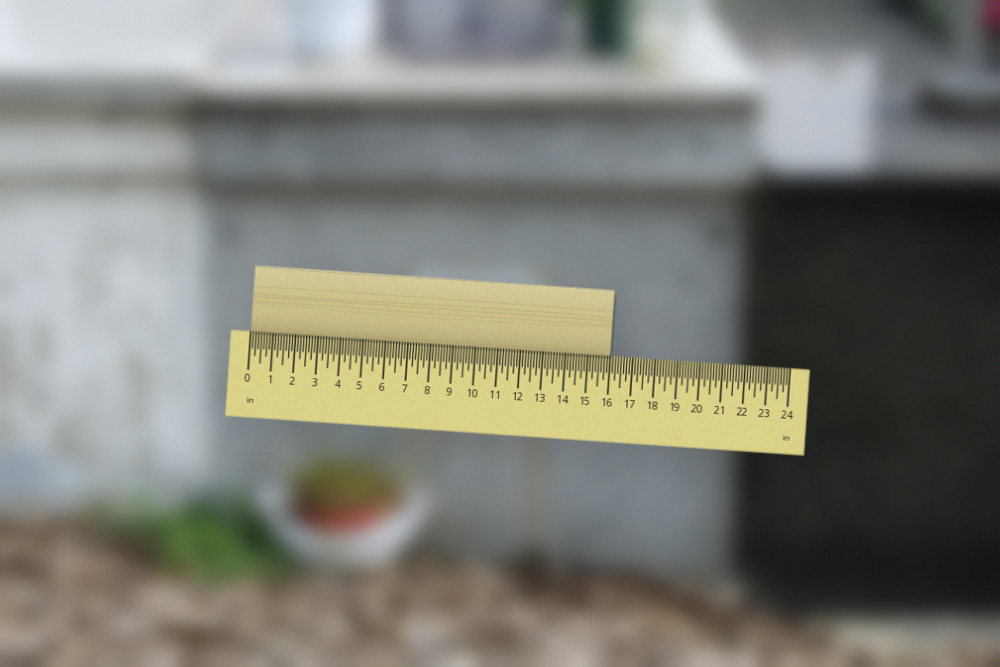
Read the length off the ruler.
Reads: 16 in
